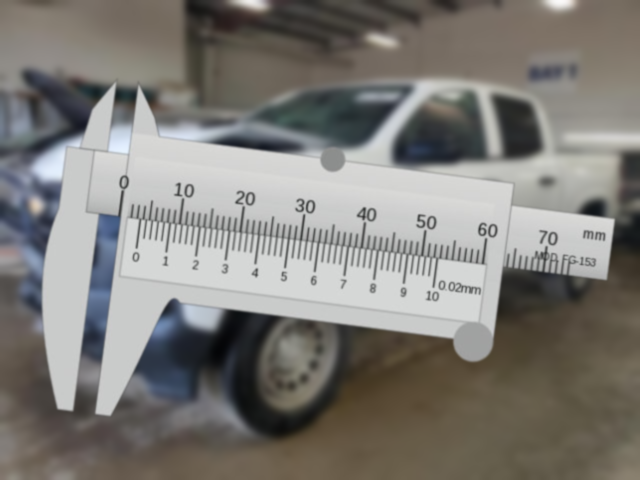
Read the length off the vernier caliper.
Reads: 3.5 mm
